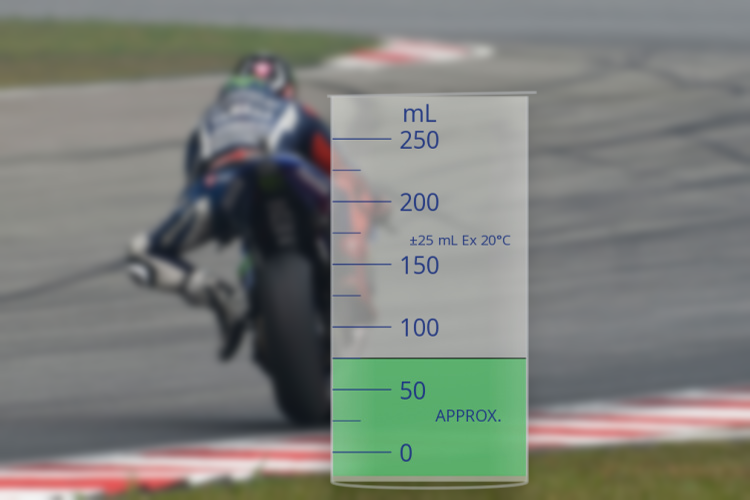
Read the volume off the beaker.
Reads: 75 mL
